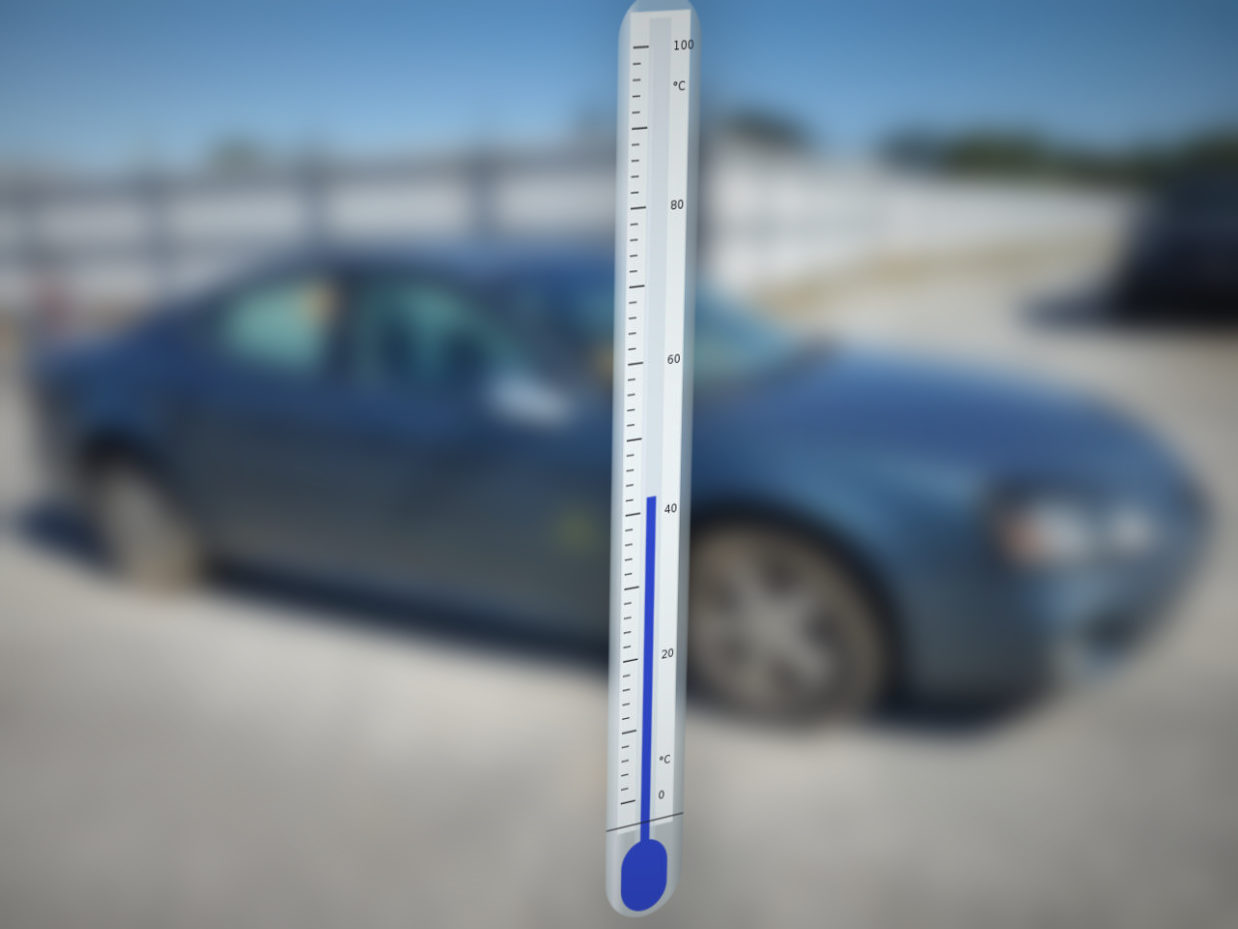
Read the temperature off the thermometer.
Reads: 42 °C
